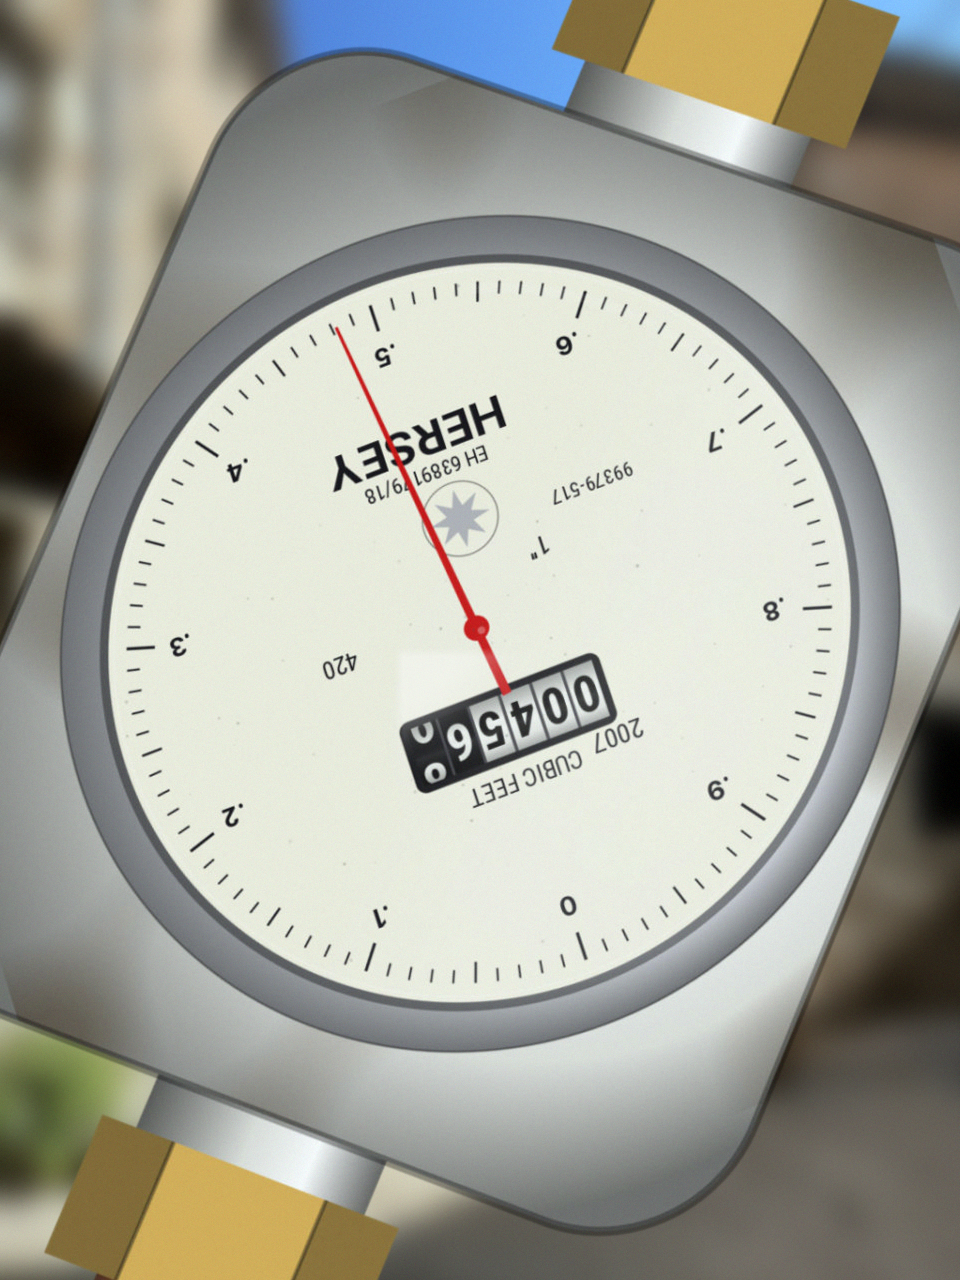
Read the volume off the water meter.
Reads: 4568.48 ft³
